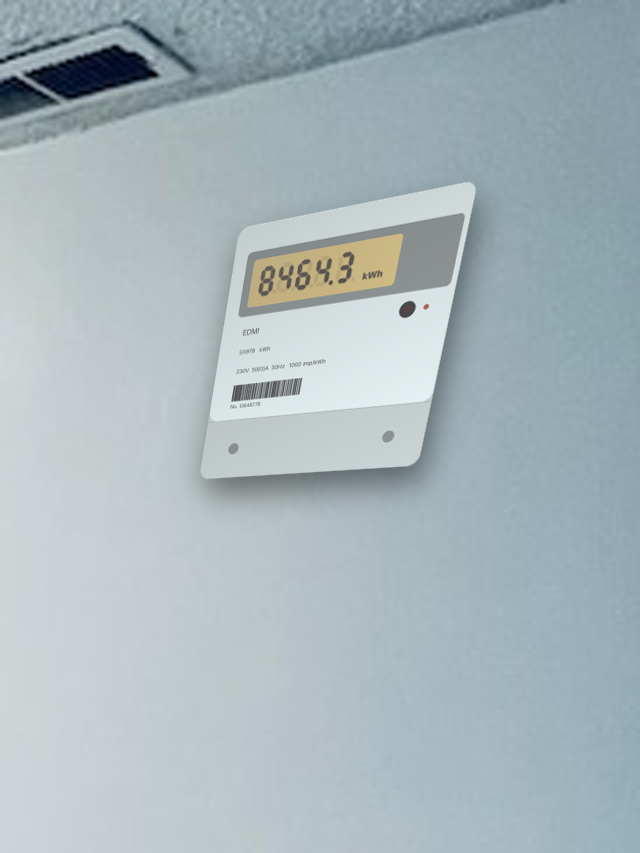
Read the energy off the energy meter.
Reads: 8464.3 kWh
